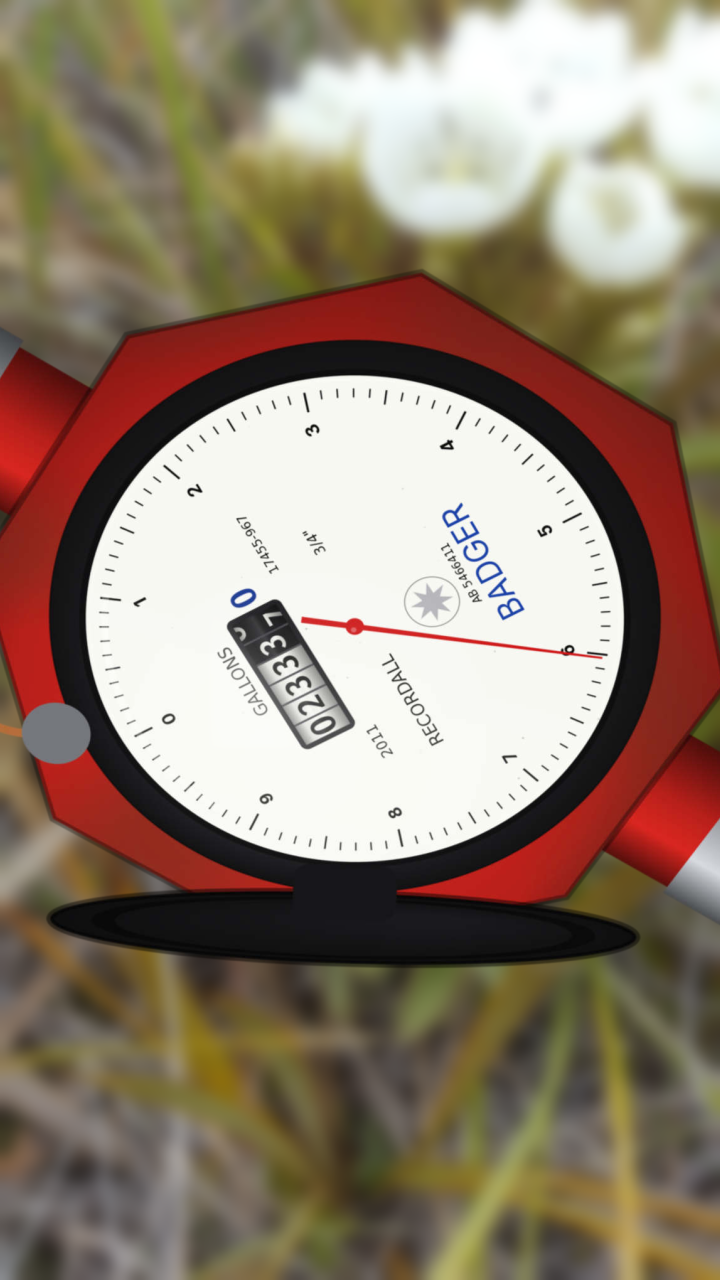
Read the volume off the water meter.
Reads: 233366.0 gal
